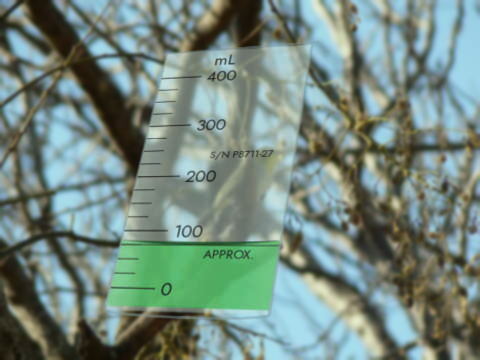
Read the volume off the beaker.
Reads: 75 mL
